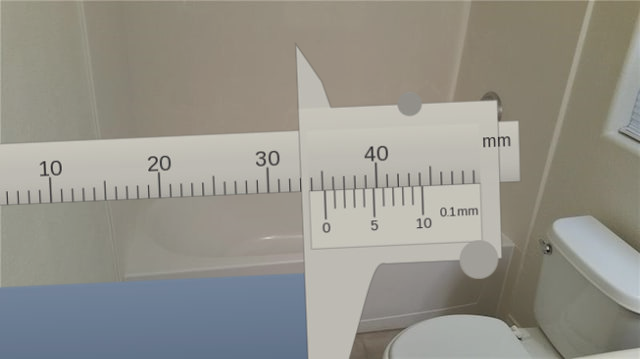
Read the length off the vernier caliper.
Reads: 35.2 mm
